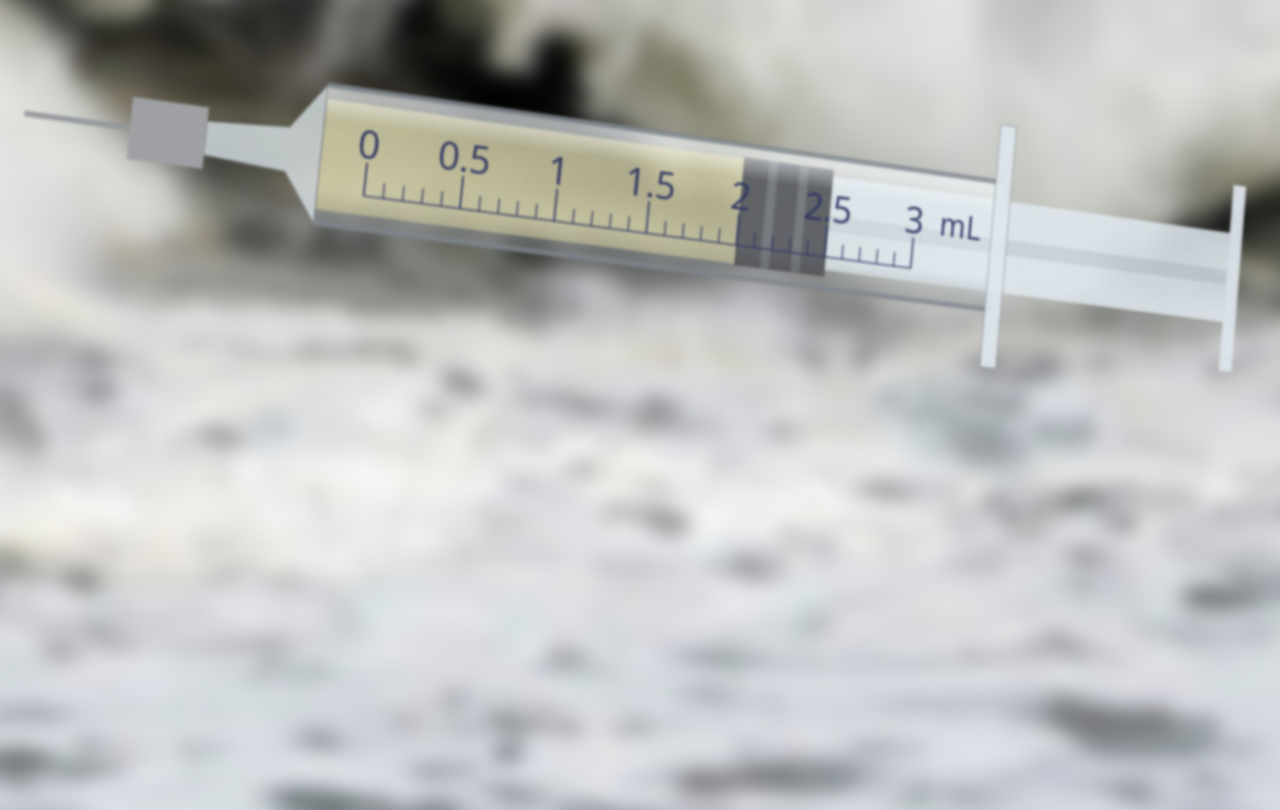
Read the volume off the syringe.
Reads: 2 mL
